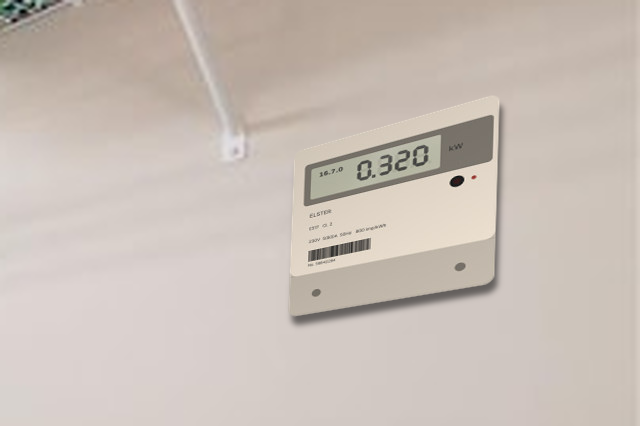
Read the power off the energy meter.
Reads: 0.320 kW
